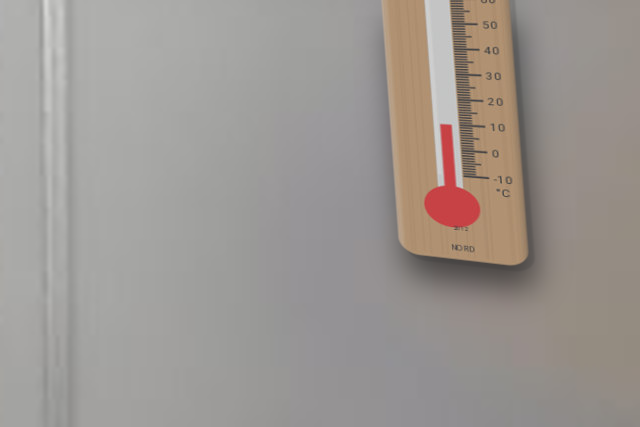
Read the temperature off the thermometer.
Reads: 10 °C
